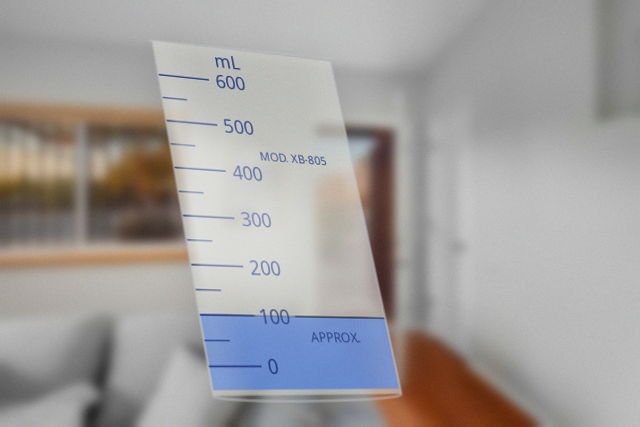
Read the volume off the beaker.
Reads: 100 mL
